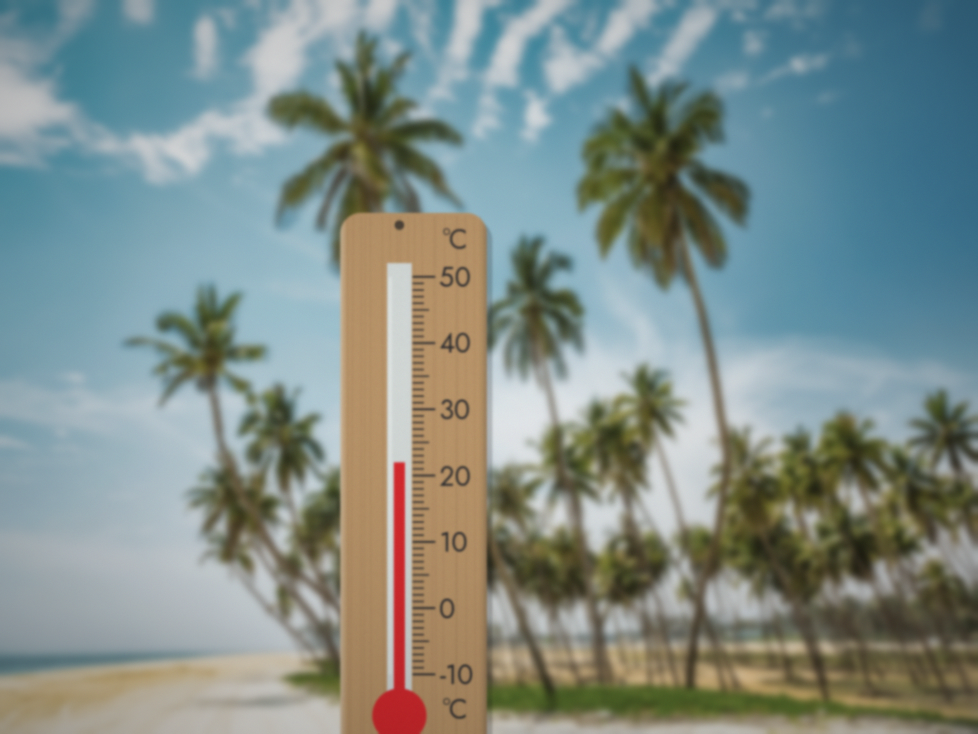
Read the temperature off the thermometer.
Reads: 22 °C
